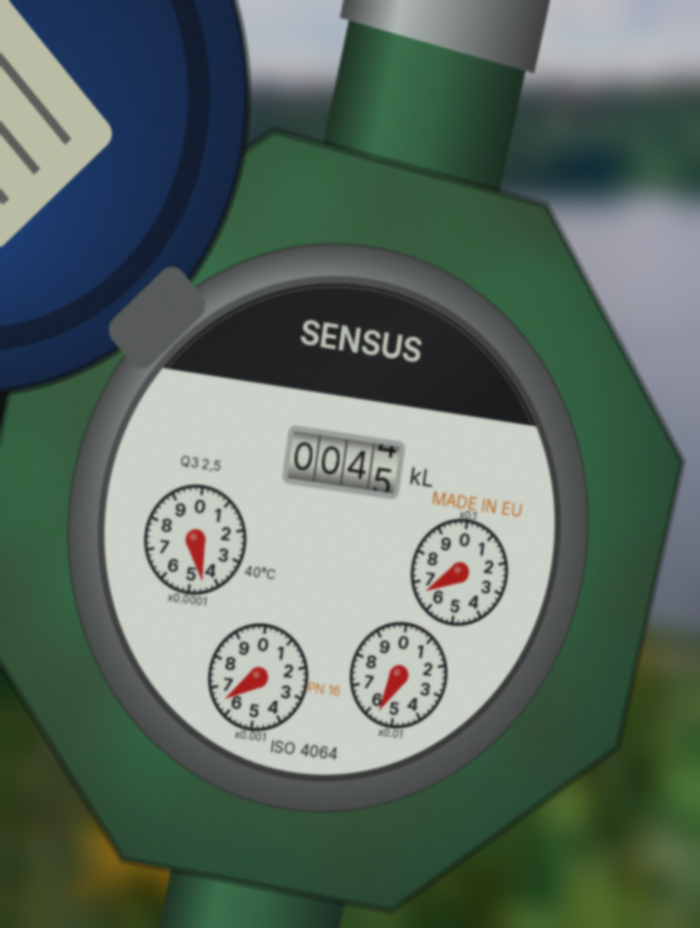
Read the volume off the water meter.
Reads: 44.6564 kL
